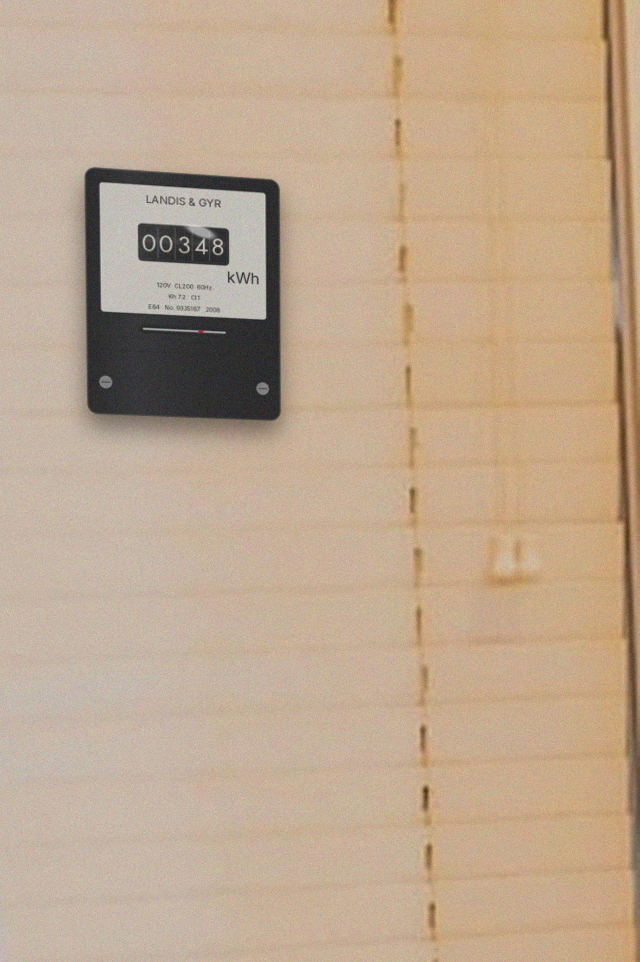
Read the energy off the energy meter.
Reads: 348 kWh
